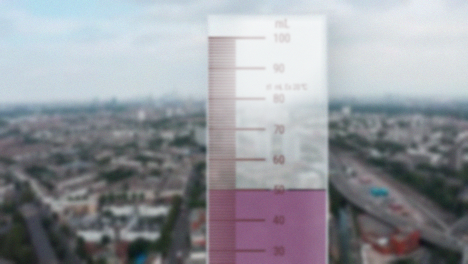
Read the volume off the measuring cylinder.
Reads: 50 mL
